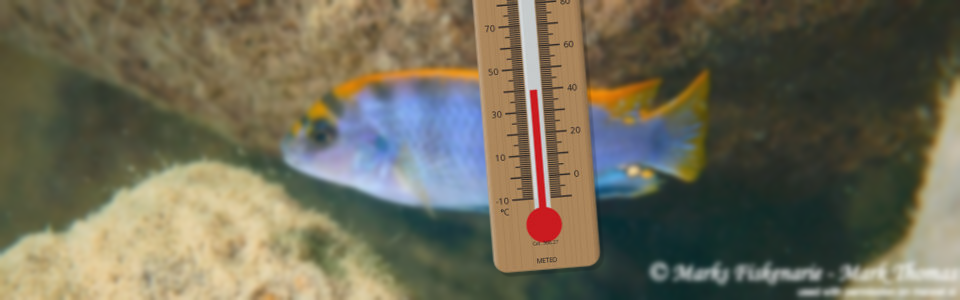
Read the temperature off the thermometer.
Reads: 40 °C
